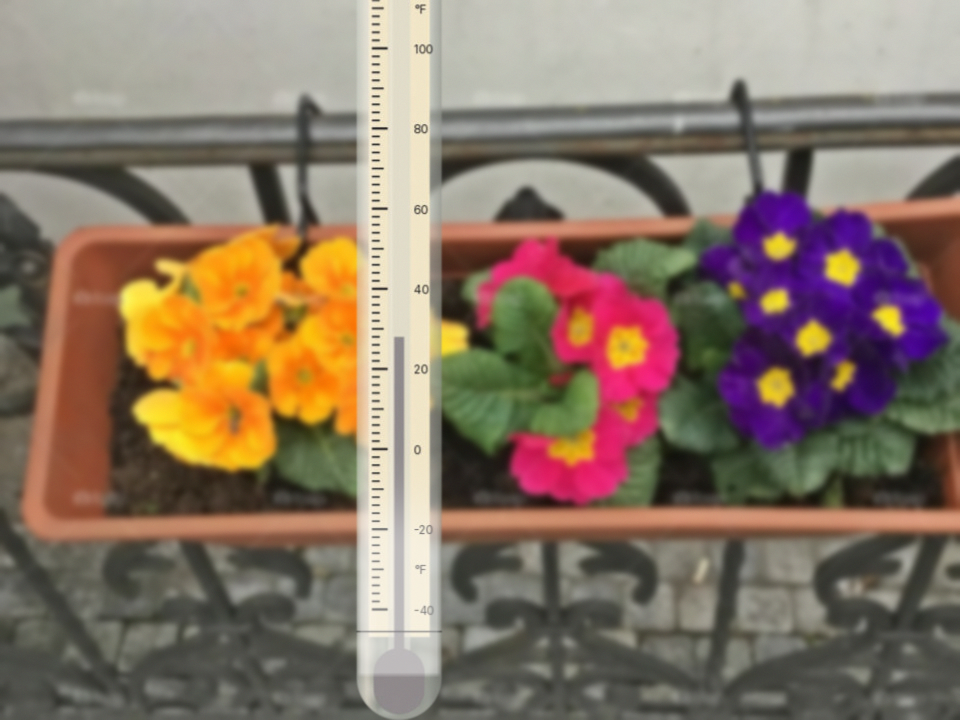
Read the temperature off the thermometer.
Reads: 28 °F
